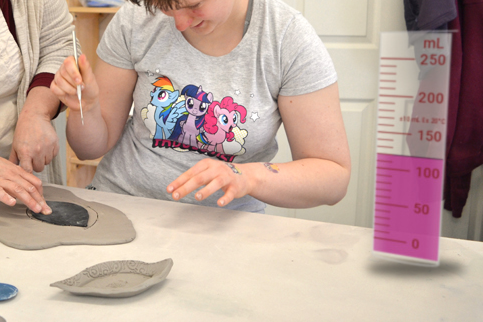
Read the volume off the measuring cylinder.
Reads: 120 mL
